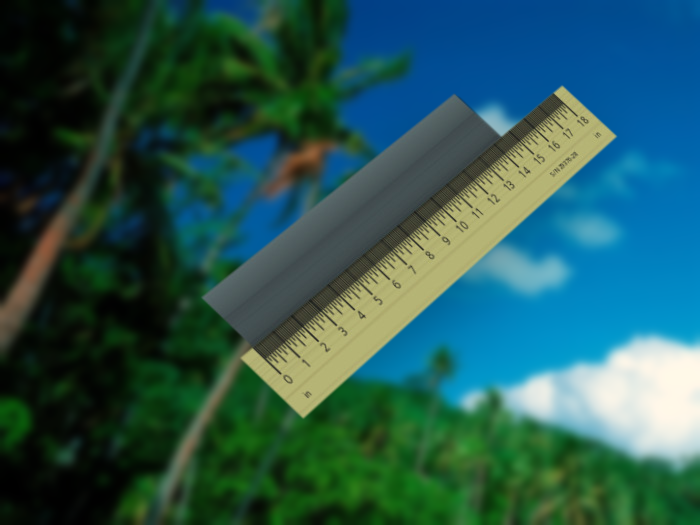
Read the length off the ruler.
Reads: 14.5 in
